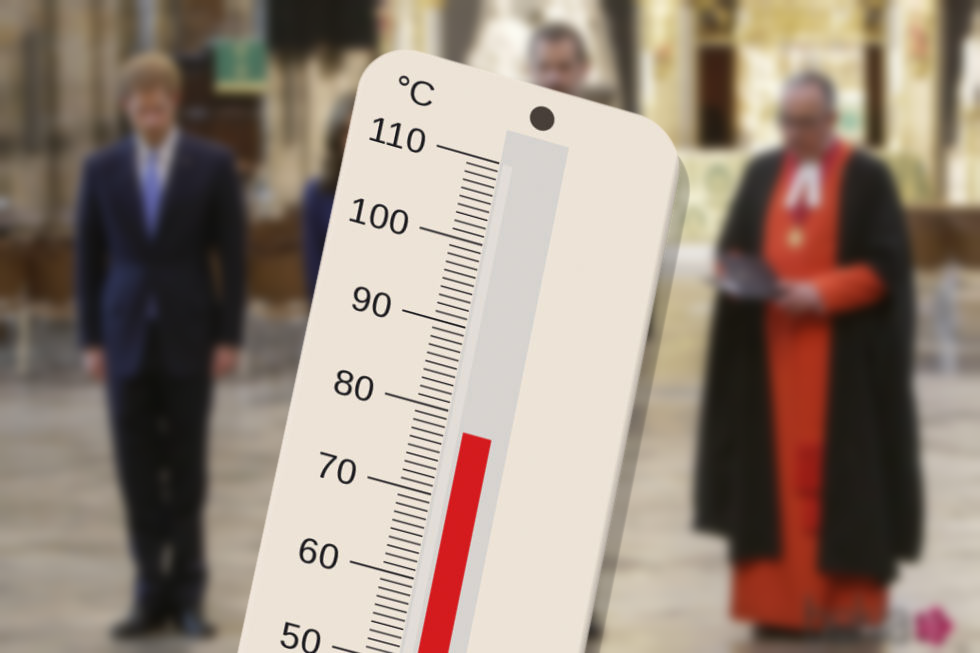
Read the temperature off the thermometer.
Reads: 78 °C
